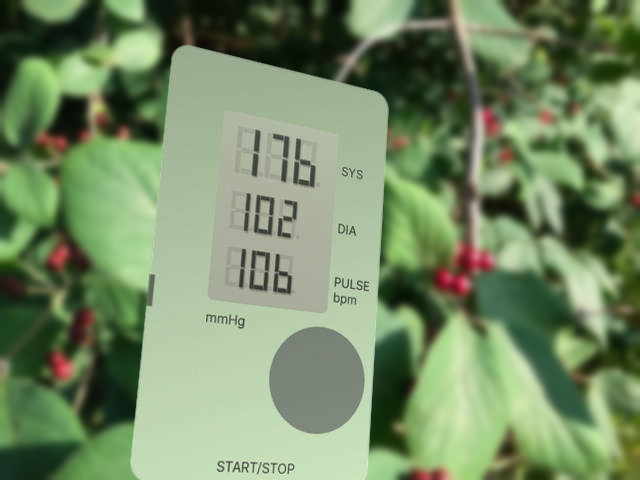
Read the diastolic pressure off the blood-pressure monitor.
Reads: 102 mmHg
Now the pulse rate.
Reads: 106 bpm
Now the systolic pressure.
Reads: 176 mmHg
